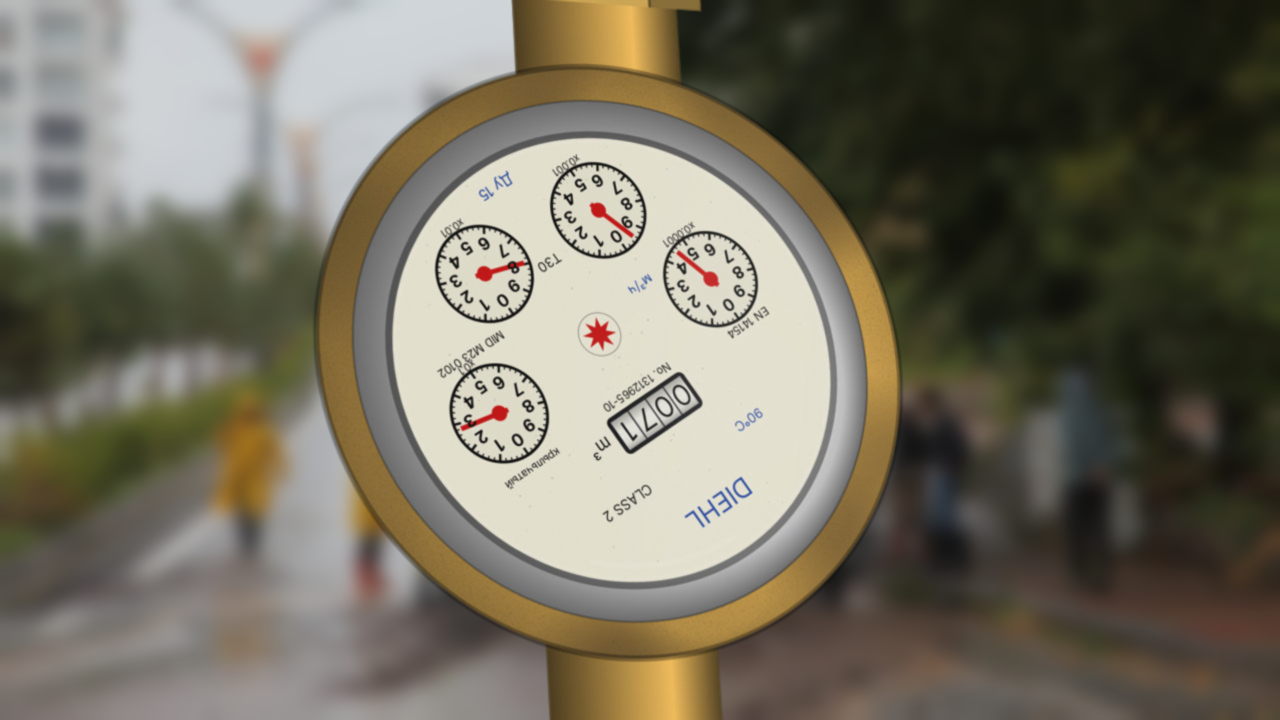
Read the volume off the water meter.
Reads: 71.2794 m³
